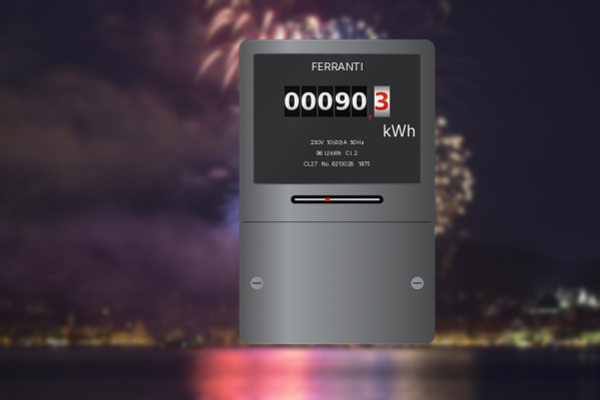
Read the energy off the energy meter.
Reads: 90.3 kWh
